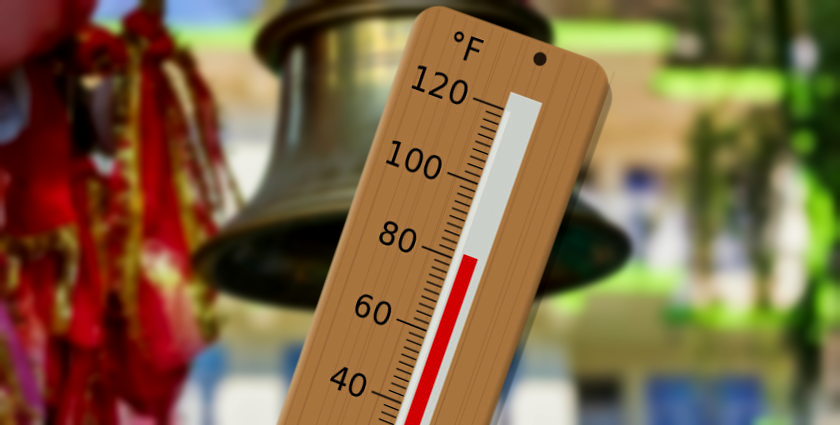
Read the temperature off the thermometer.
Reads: 82 °F
